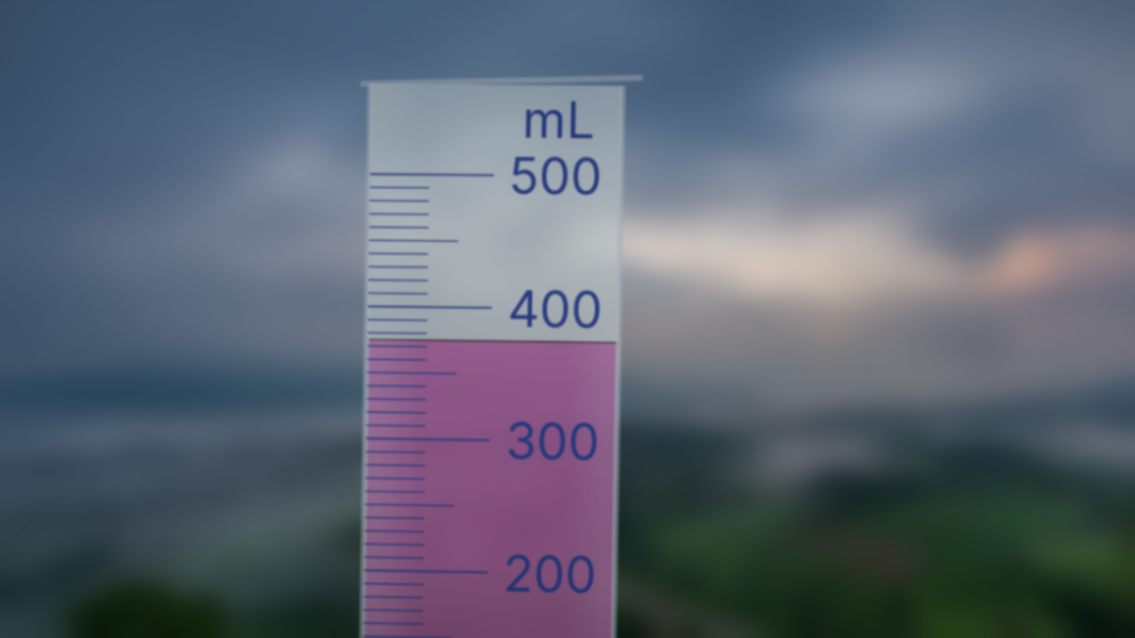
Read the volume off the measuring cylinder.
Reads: 375 mL
